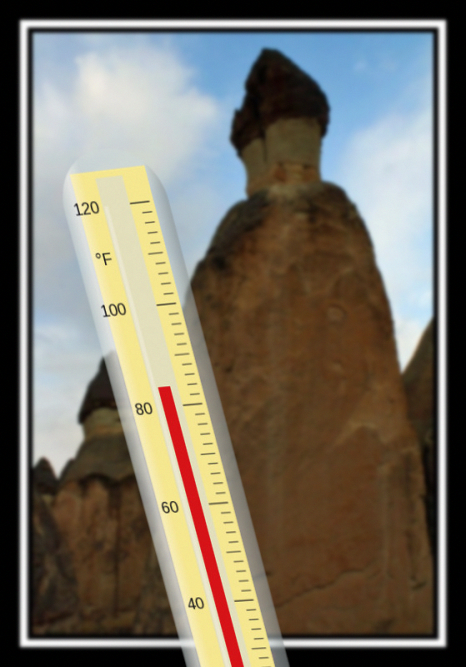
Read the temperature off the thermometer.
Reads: 84 °F
